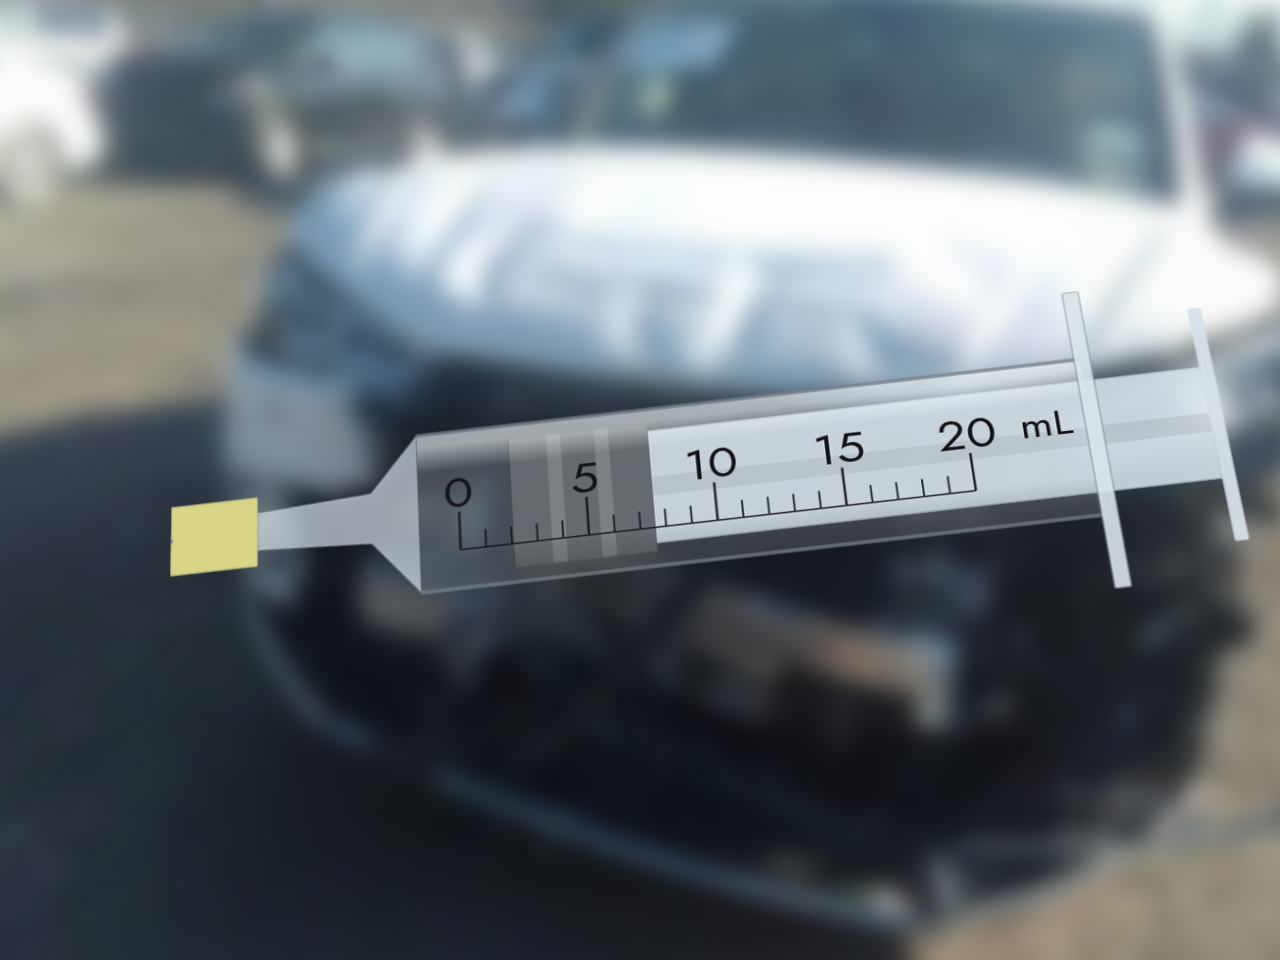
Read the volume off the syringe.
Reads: 2 mL
